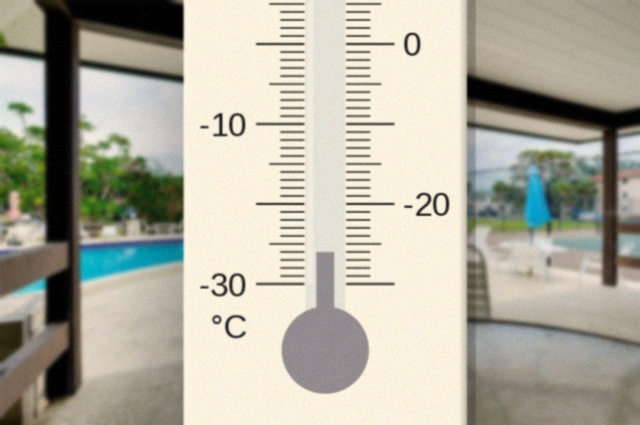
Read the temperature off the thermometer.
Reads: -26 °C
